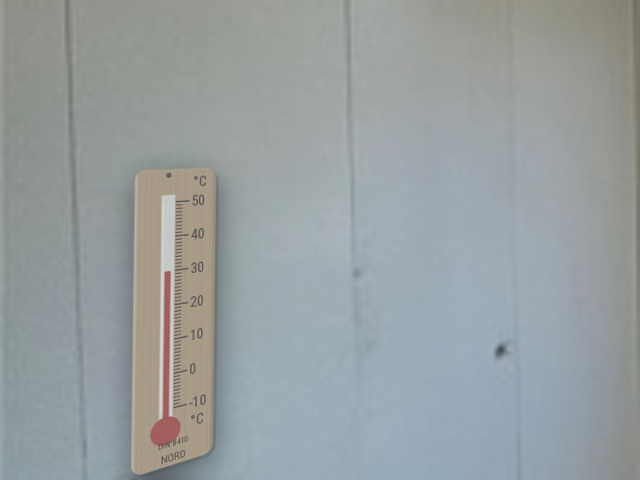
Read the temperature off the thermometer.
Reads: 30 °C
